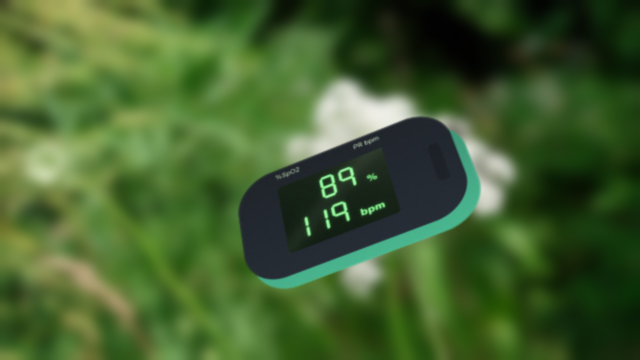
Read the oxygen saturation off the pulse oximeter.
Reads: 89 %
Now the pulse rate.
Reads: 119 bpm
